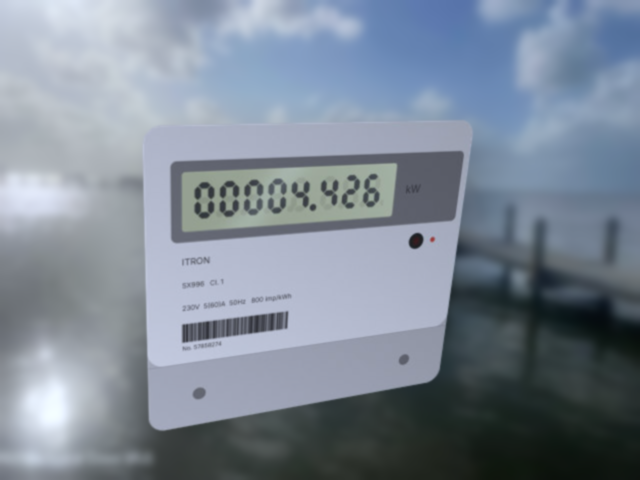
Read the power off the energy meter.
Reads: 4.426 kW
